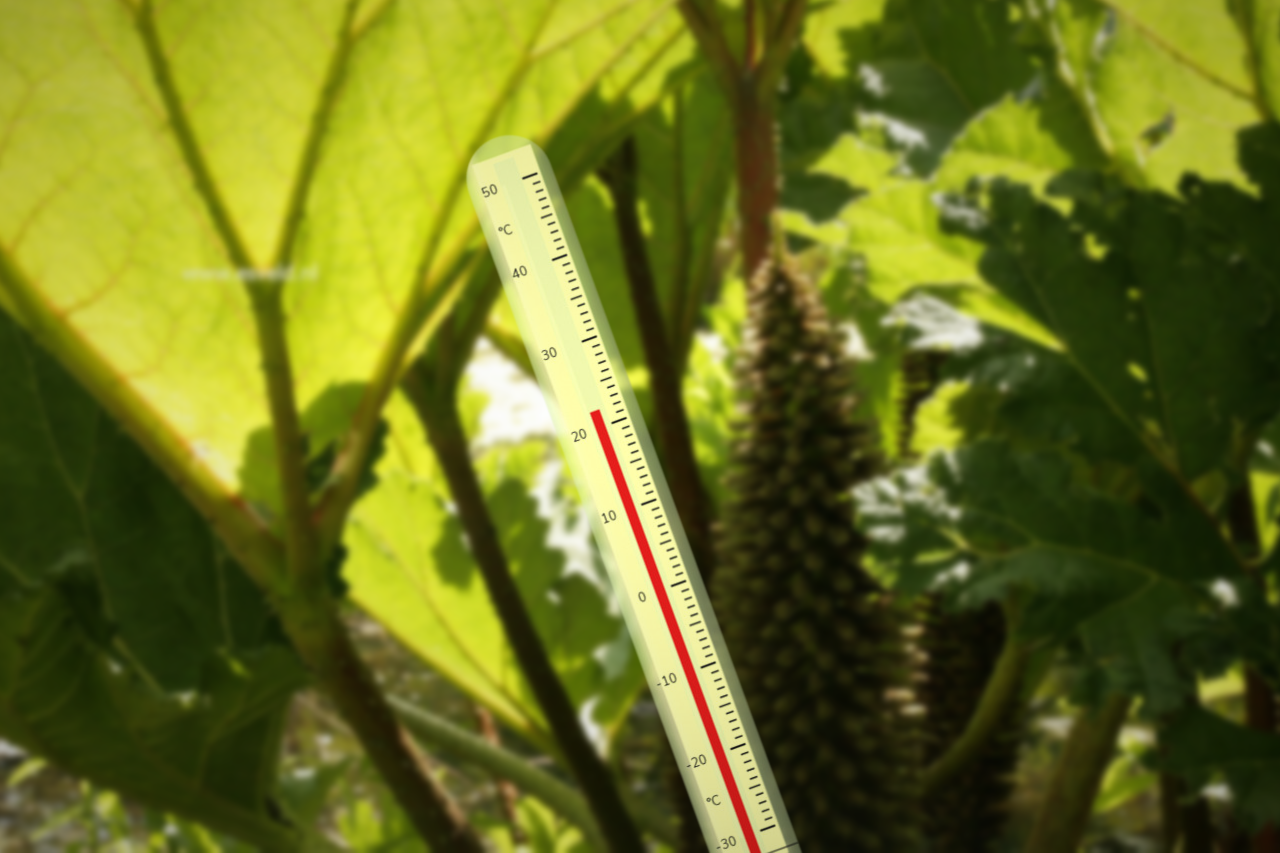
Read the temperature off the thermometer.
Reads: 22 °C
